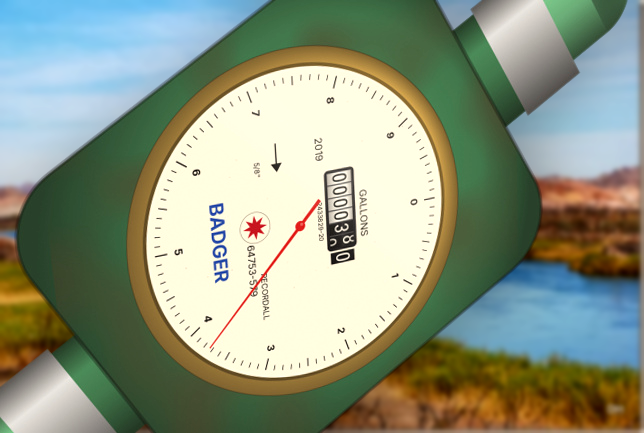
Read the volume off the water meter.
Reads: 383.7 gal
